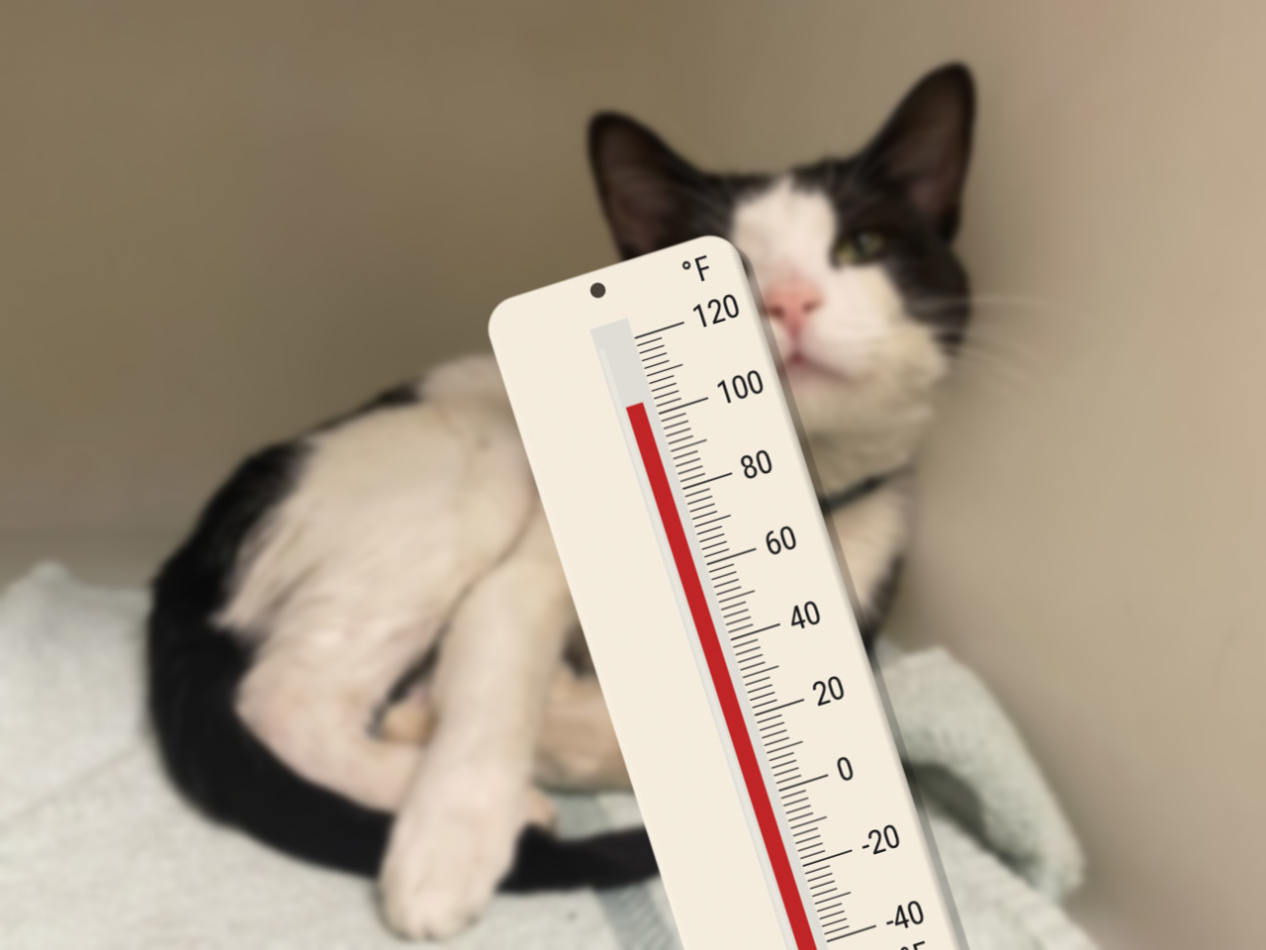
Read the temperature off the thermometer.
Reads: 104 °F
